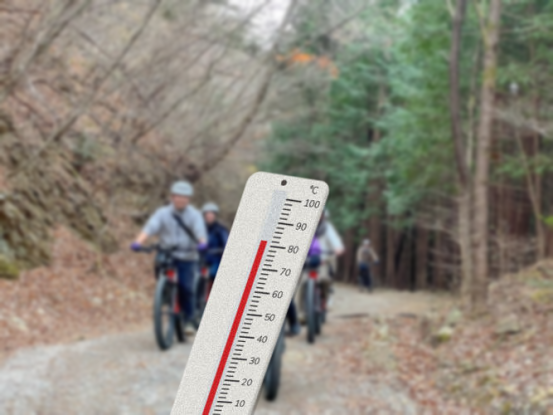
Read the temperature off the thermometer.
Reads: 82 °C
